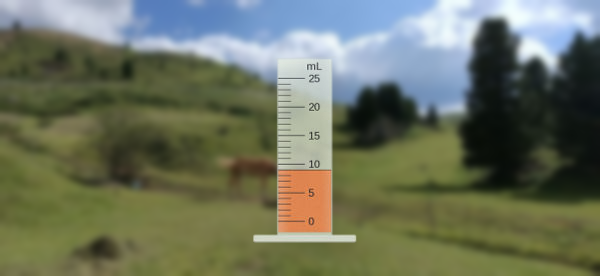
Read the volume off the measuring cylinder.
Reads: 9 mL
